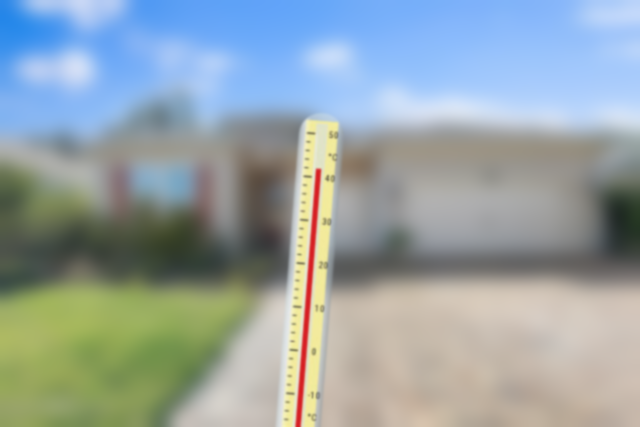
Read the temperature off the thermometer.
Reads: 42 °C
